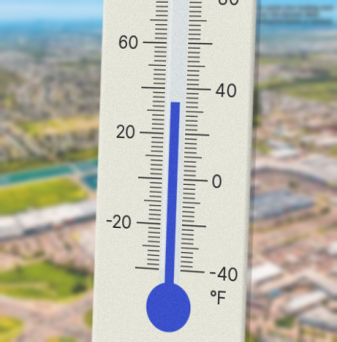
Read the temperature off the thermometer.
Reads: 34 °F
